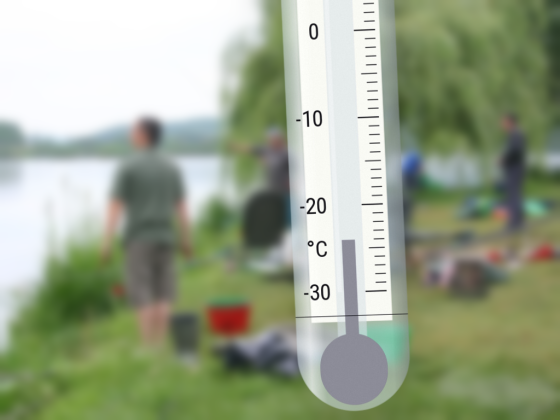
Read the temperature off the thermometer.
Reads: -24 °C
